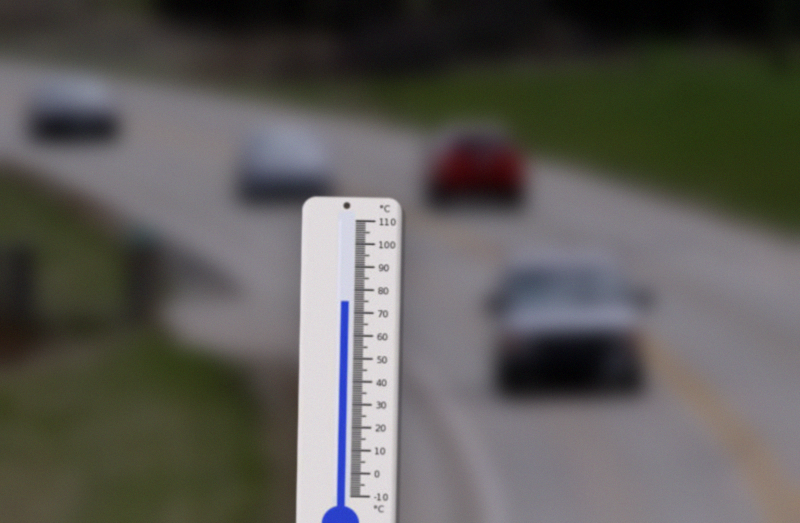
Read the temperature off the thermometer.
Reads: 75 °C
